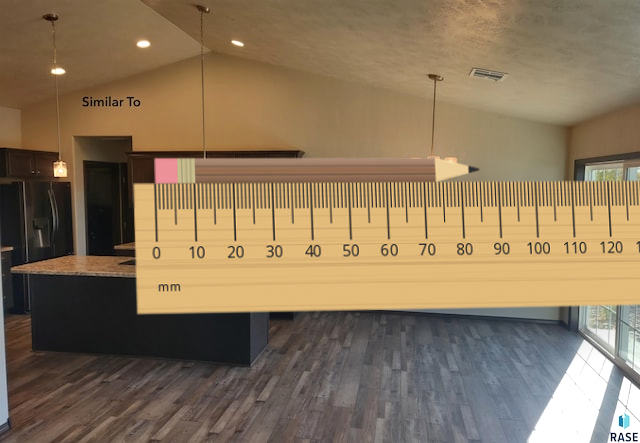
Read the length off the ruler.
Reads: 85 mm
